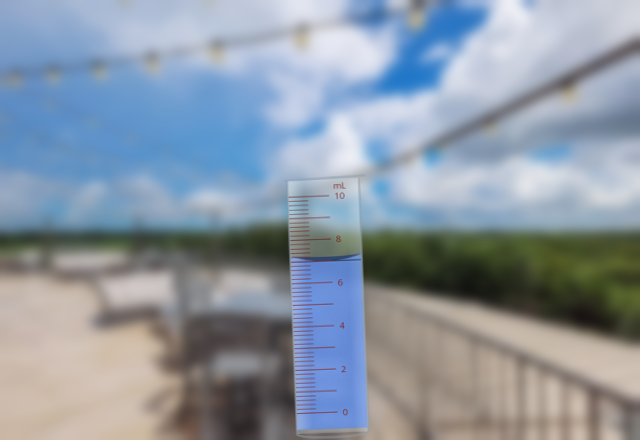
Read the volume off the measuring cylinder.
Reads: 7 mL
